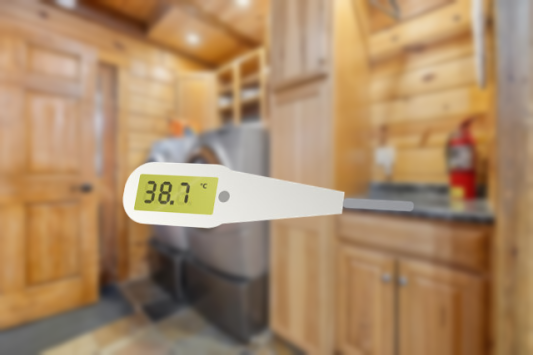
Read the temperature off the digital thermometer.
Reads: 38.7 °C
